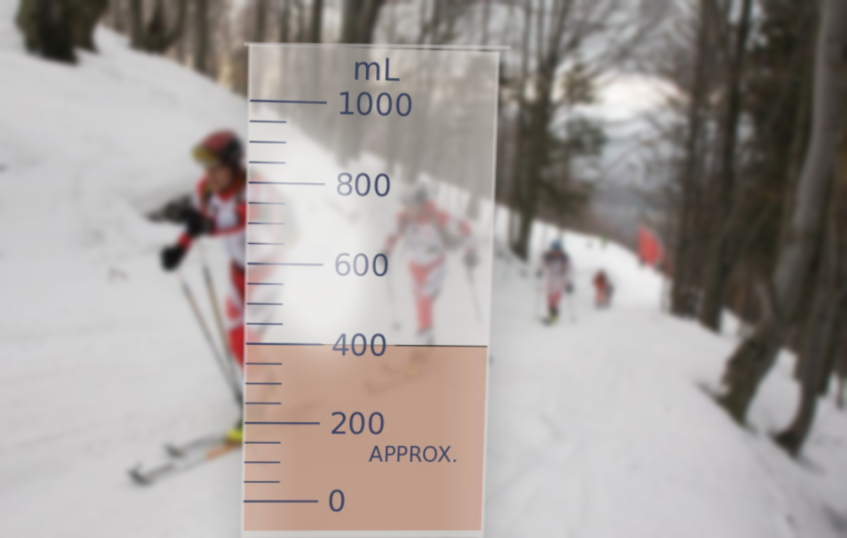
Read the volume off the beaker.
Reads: 400 mL
